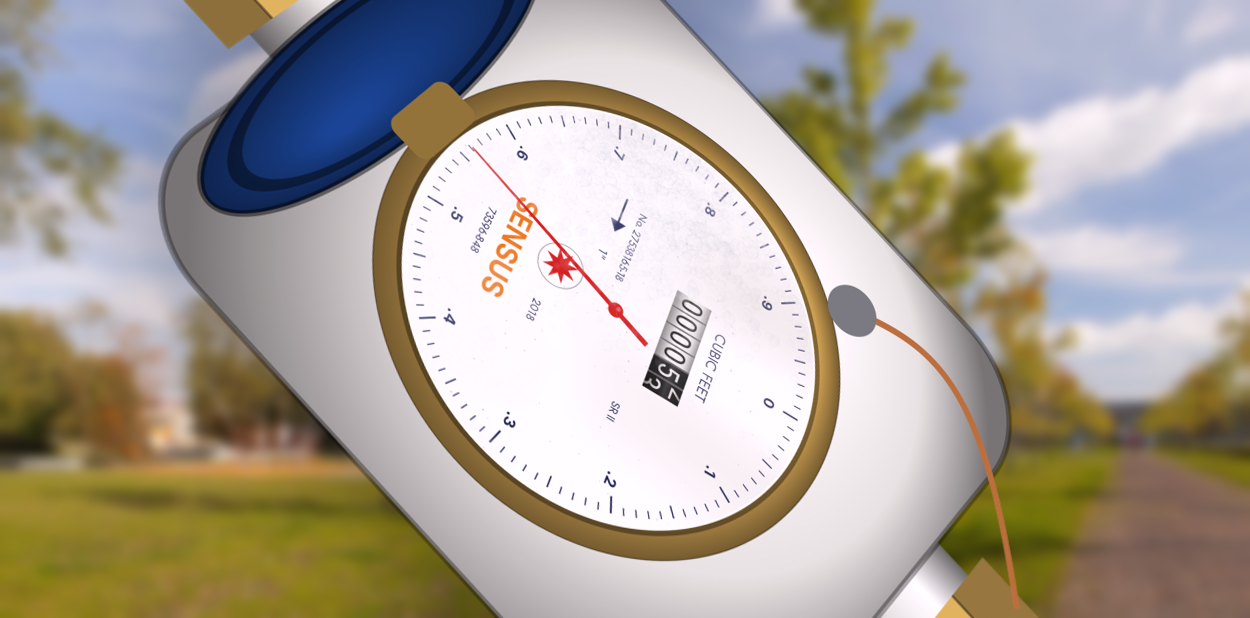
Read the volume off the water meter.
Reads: 52.56 ft³
